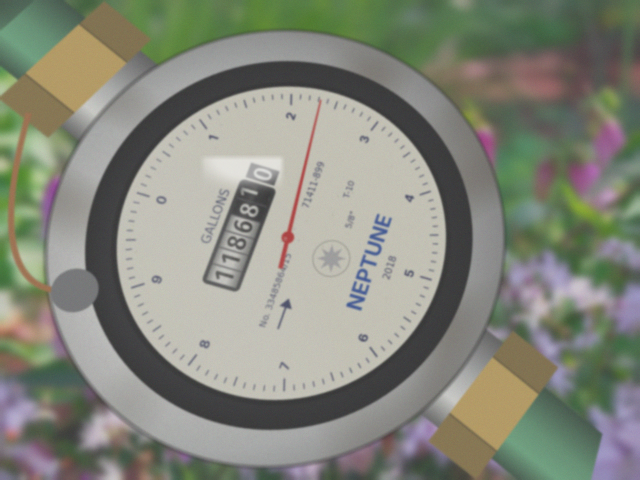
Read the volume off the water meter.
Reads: 1186812.3 gal
